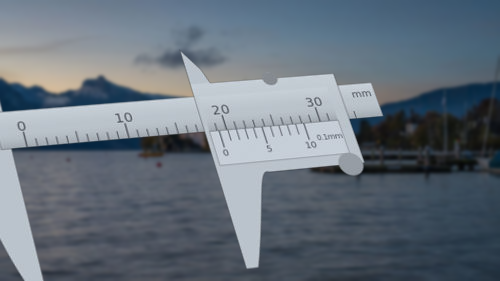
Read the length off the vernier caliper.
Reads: 19.2 mm
